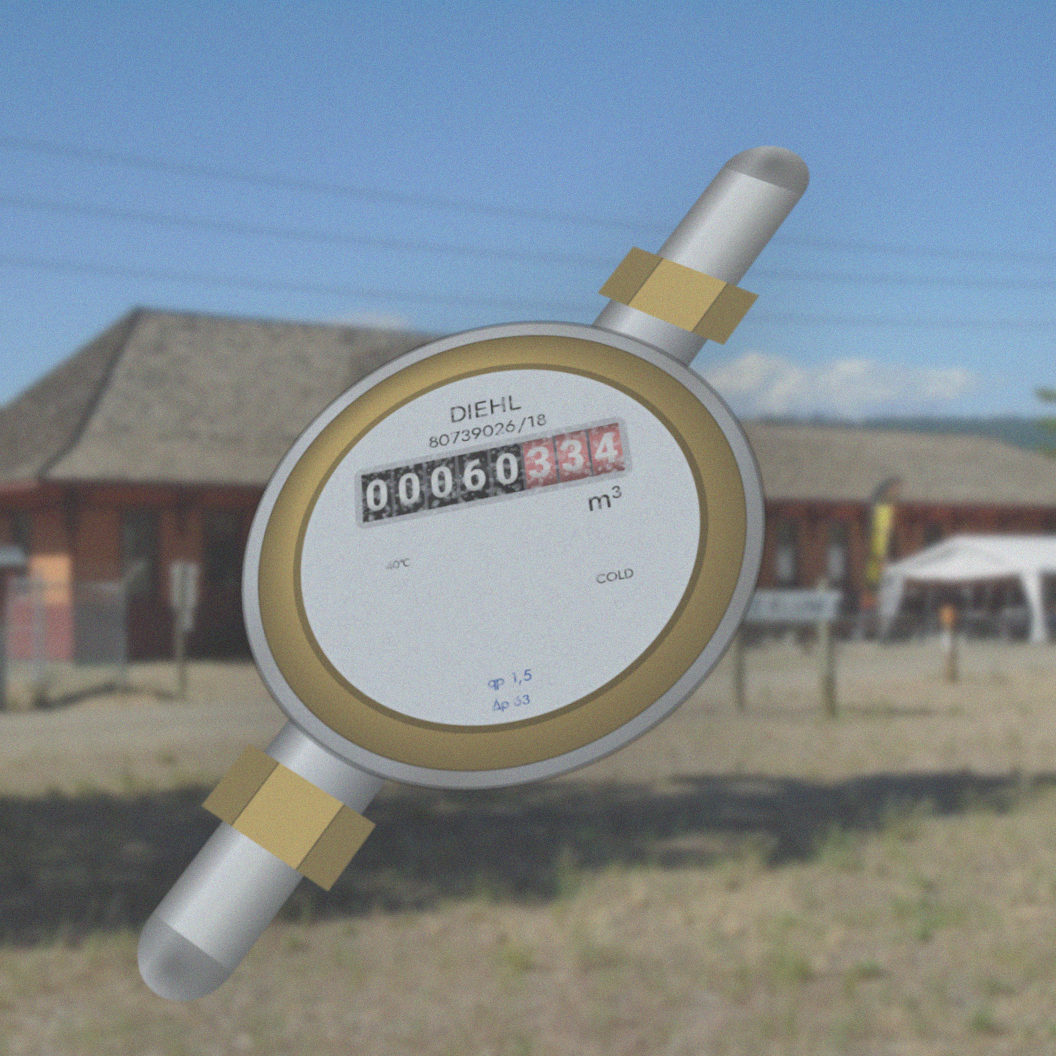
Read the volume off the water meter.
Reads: 60.334 m³
